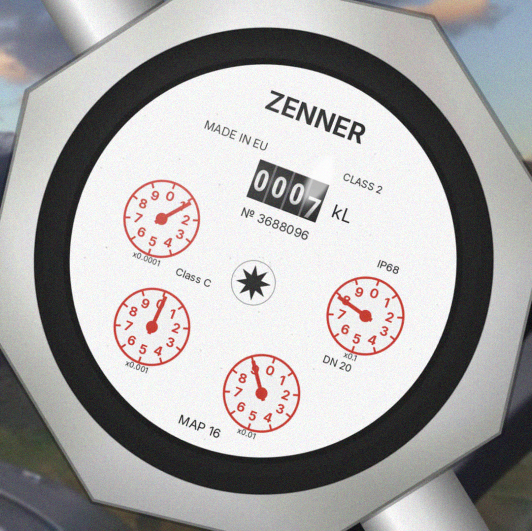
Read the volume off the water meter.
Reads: 6.7901 kL
